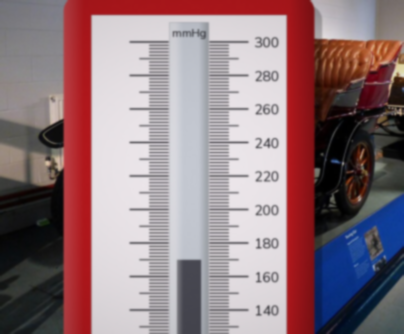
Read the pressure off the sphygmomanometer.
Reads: 170 mmHg
